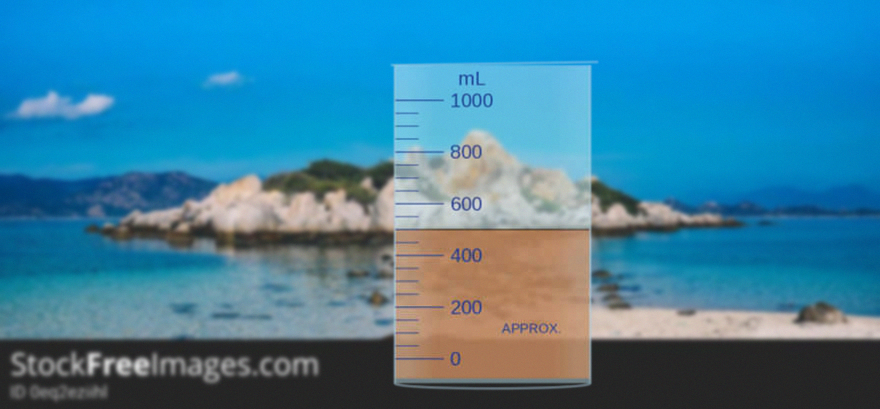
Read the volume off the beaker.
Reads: 500 mL
